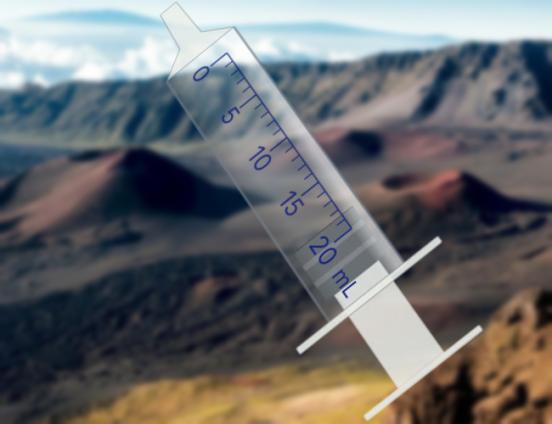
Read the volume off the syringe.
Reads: 18.5 mL
